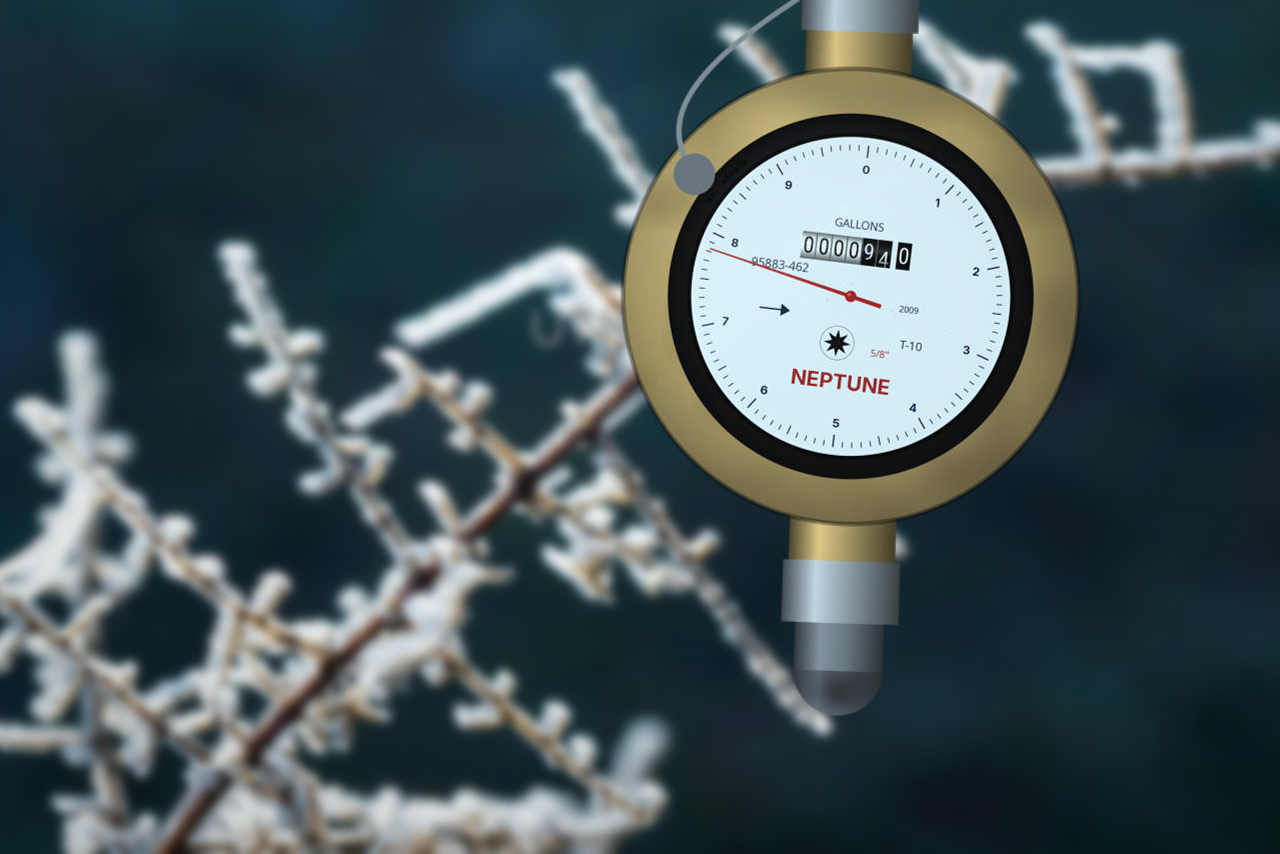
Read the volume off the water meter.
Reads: 937.8 gal
